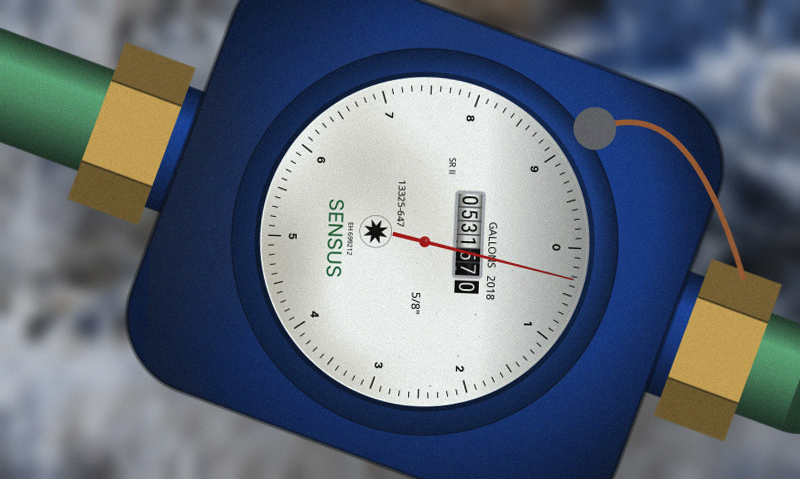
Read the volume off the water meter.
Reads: 531570.3 gal
